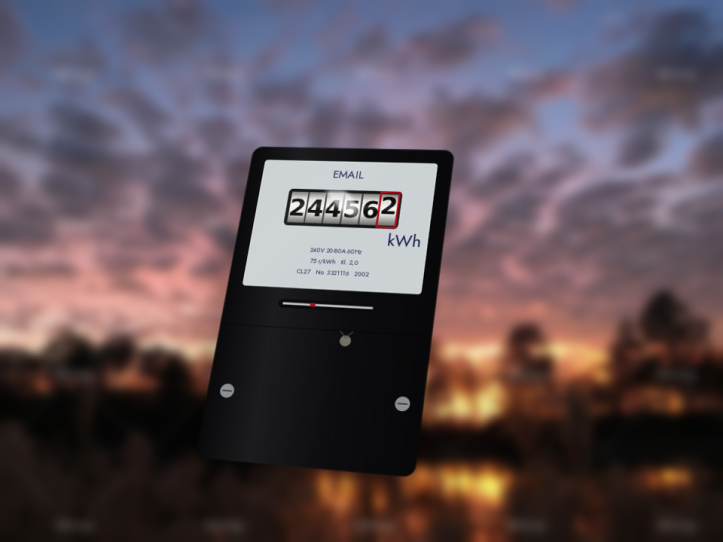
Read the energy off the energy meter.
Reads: 24456.2 kWh
